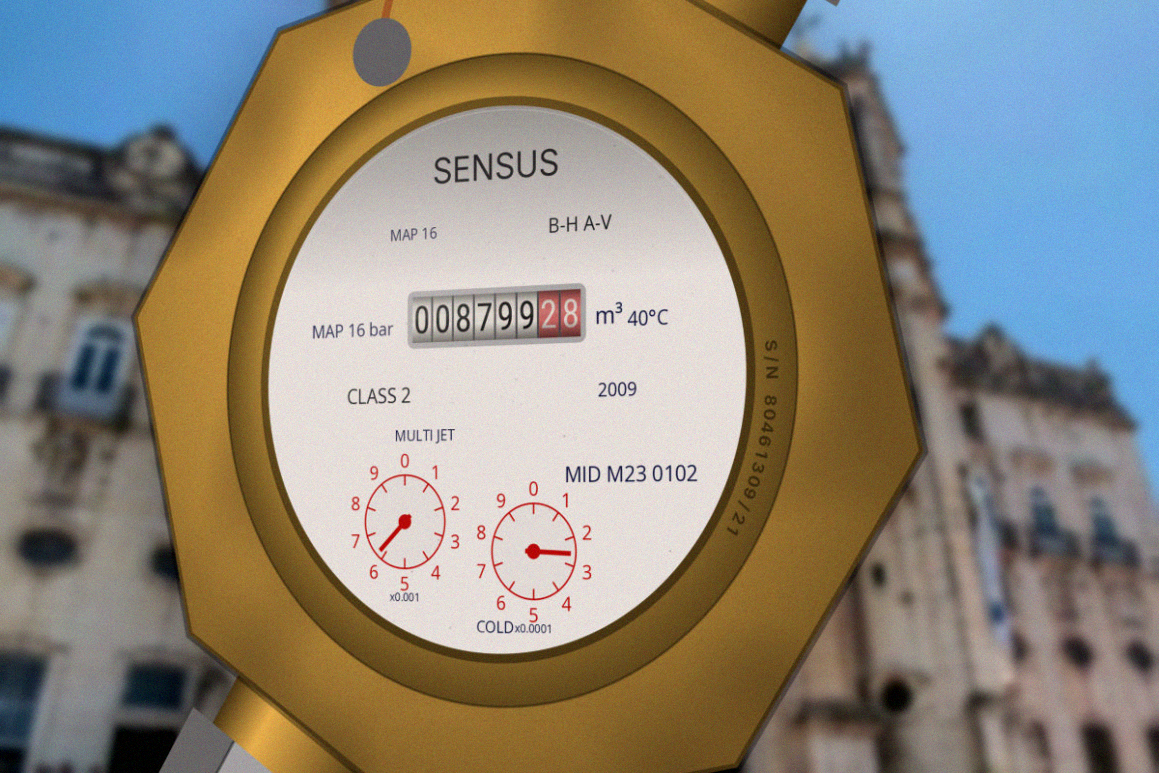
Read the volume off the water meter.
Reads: 8799.2862 m³
